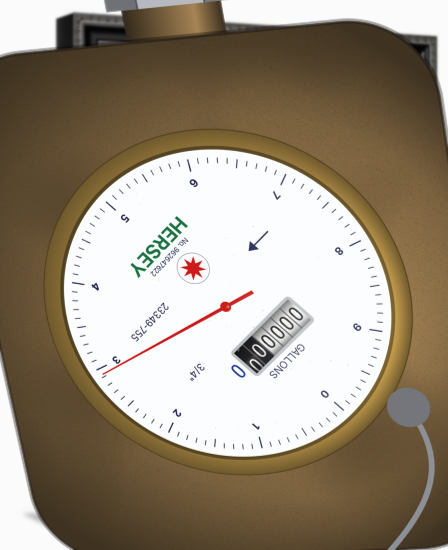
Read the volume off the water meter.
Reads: 2.9 gal
